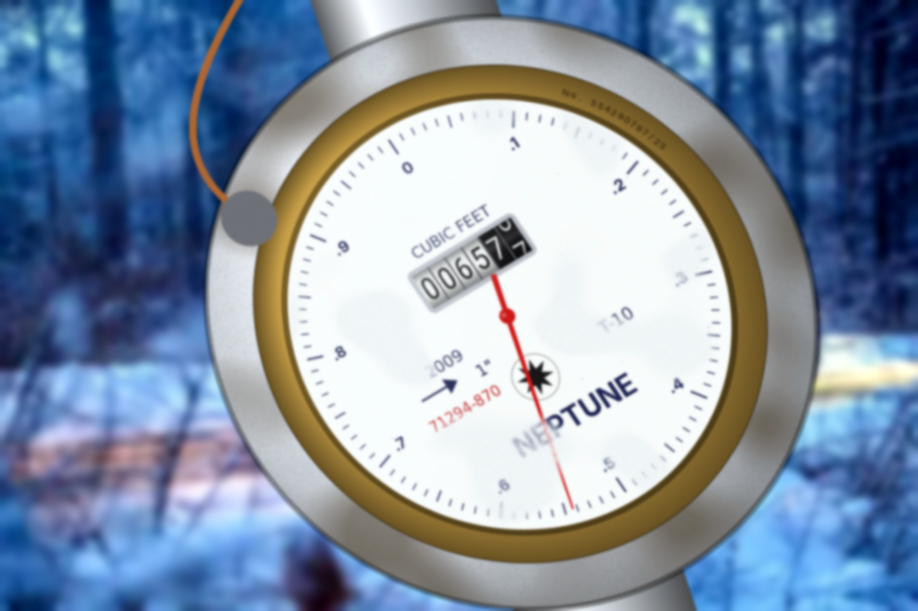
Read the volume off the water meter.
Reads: 6576.54 ft³
